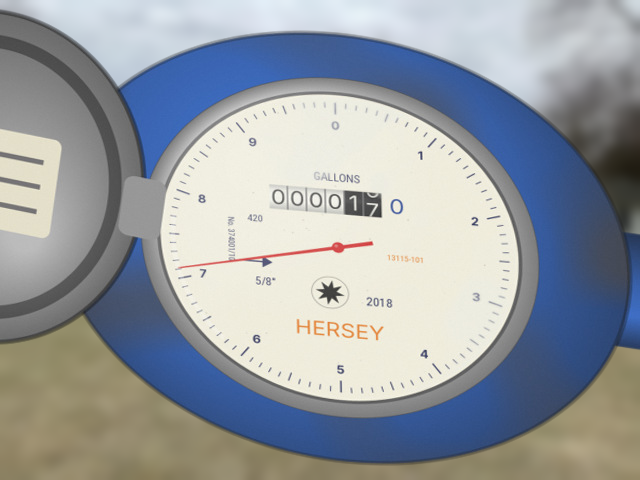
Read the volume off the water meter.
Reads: 167.1 gal
